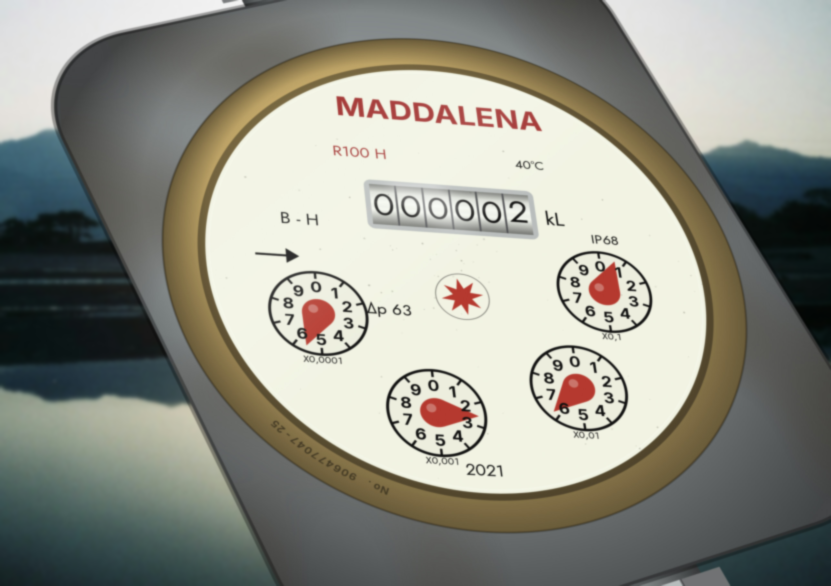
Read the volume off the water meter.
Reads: 2.0625 kL
